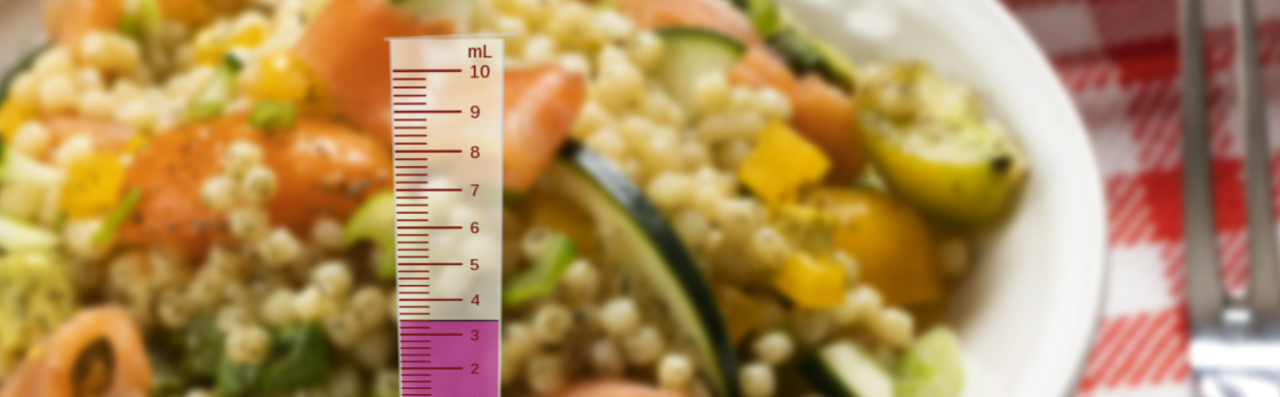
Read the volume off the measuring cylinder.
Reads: 3.4 mL
